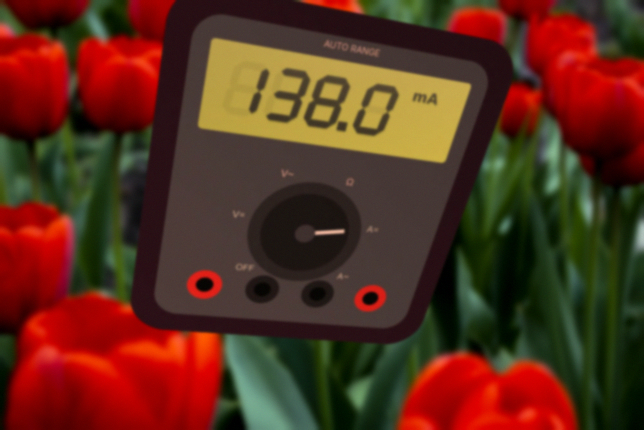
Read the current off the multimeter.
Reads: 138.0 mA
